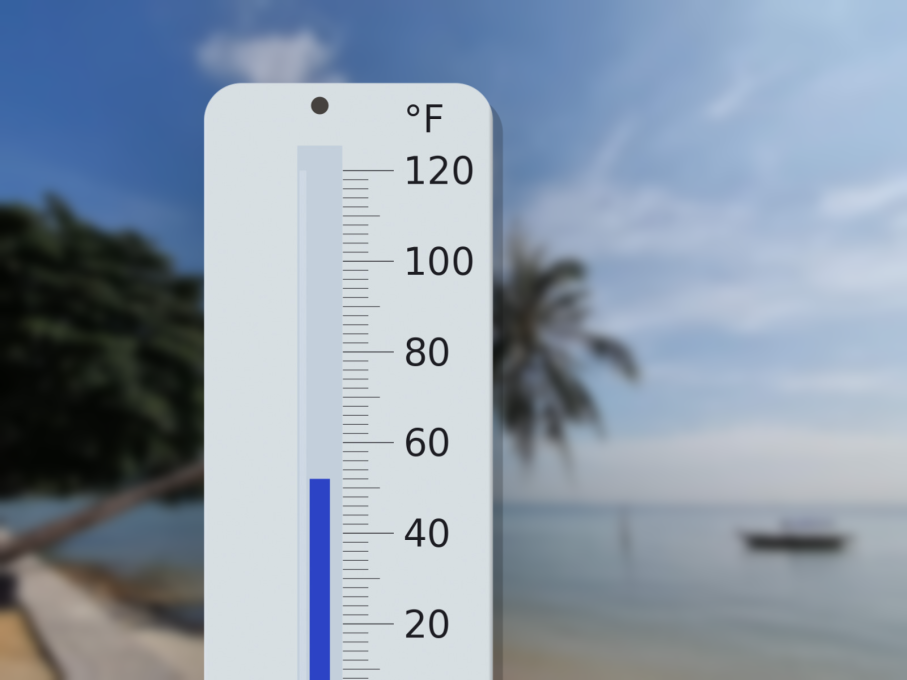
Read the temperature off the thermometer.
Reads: 52 °F
